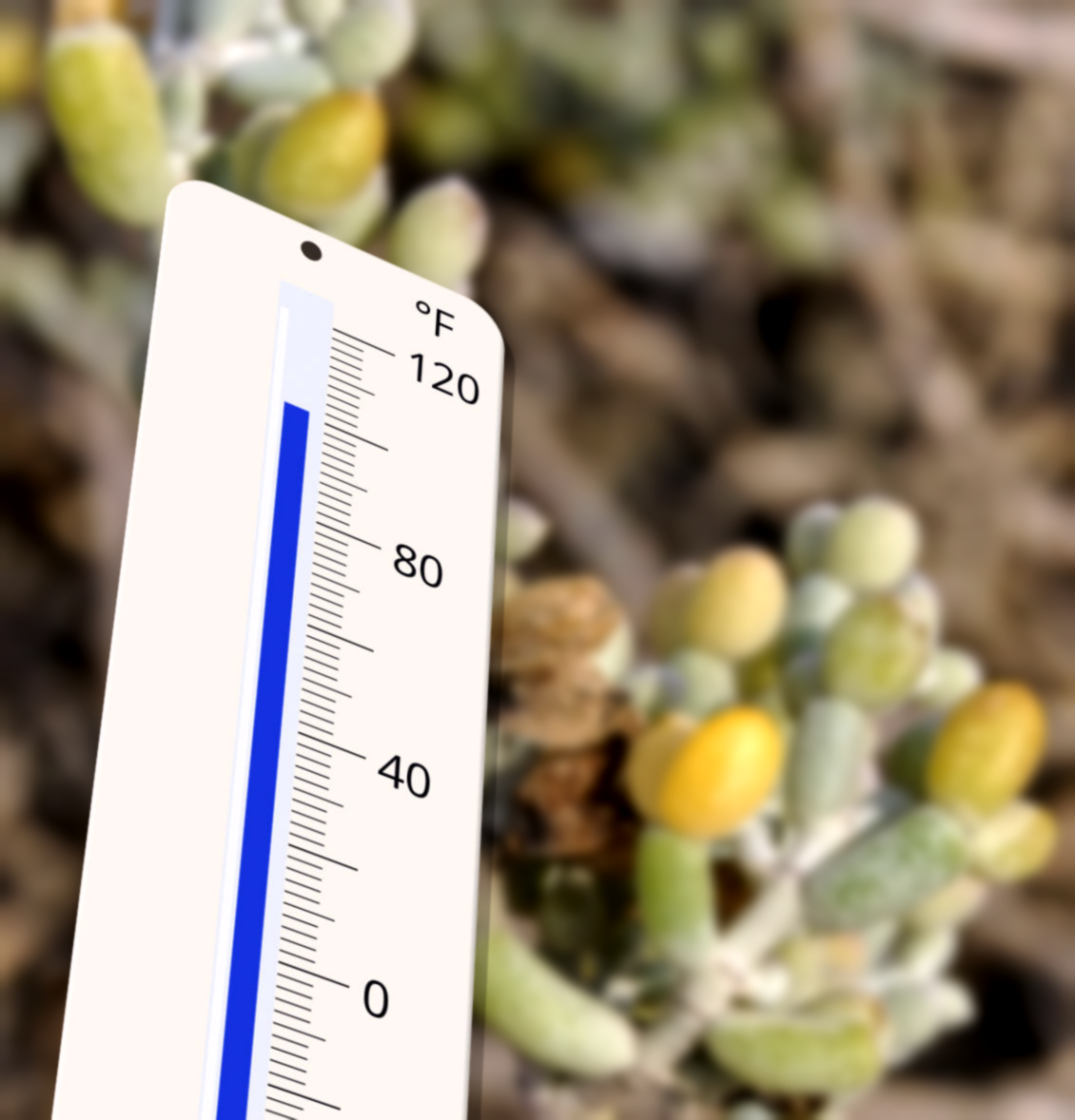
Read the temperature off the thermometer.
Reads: 101 °F
